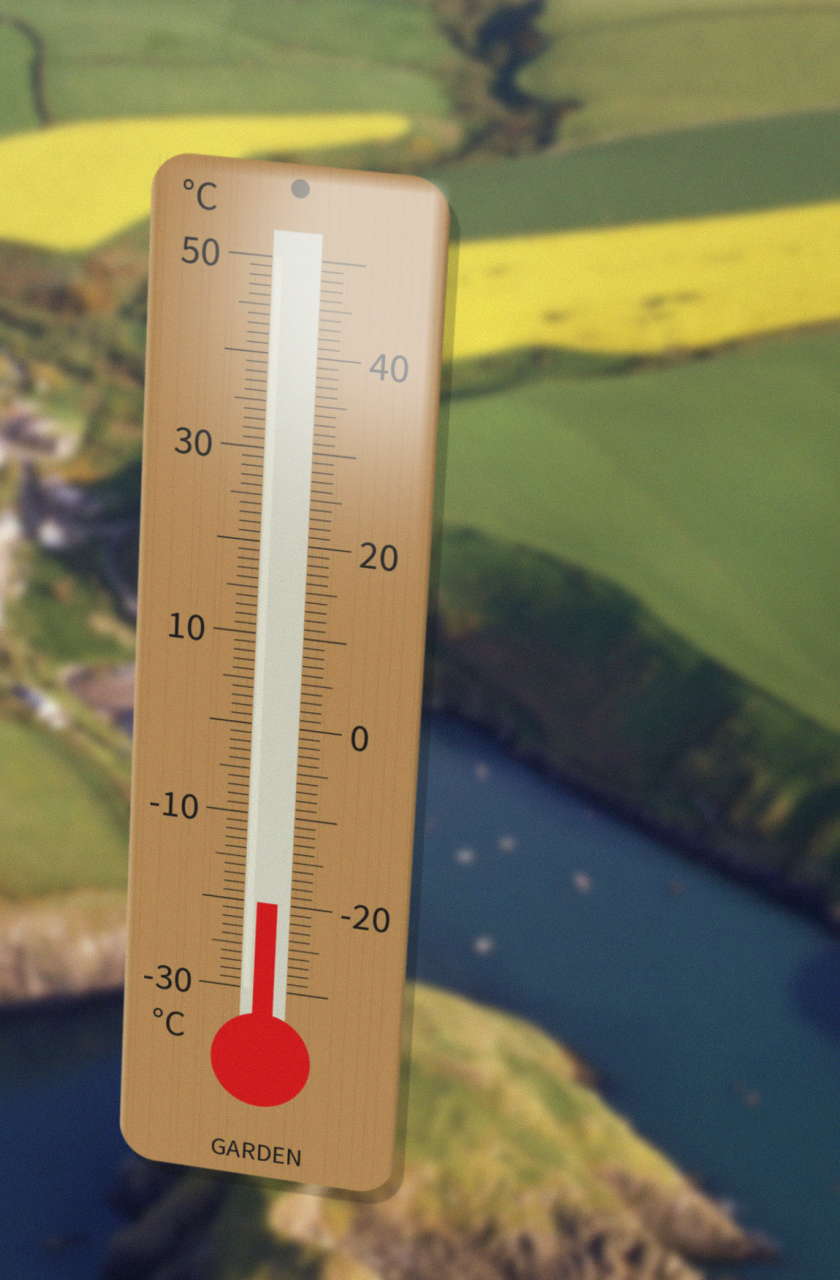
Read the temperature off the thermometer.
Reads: -20 °C
